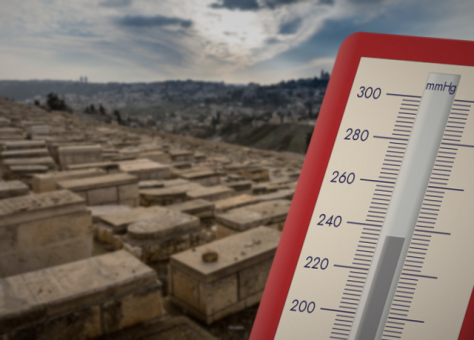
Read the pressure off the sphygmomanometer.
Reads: 236 mmHg
